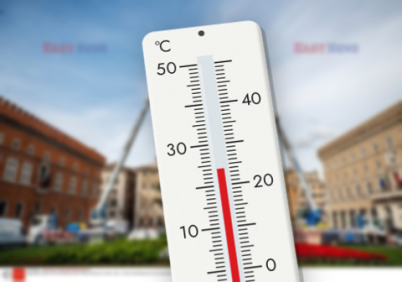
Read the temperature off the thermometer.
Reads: 24 °C
